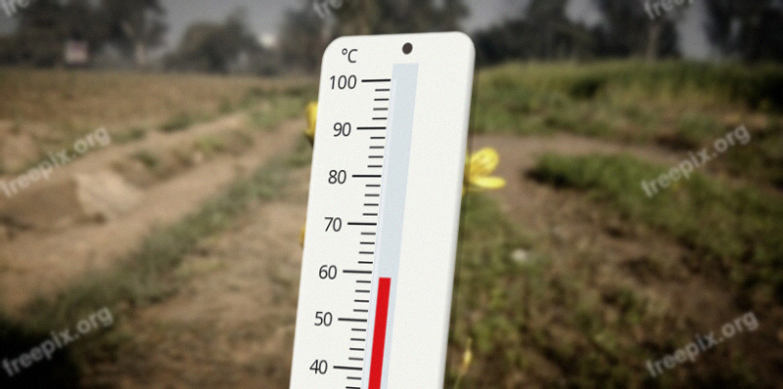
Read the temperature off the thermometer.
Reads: 59 °C
